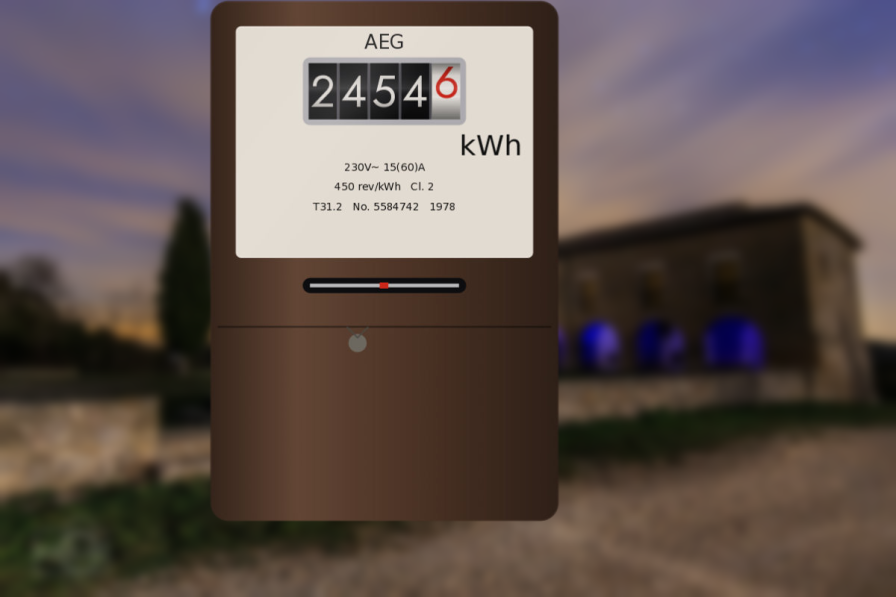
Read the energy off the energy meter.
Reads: 2454.6 kWh
